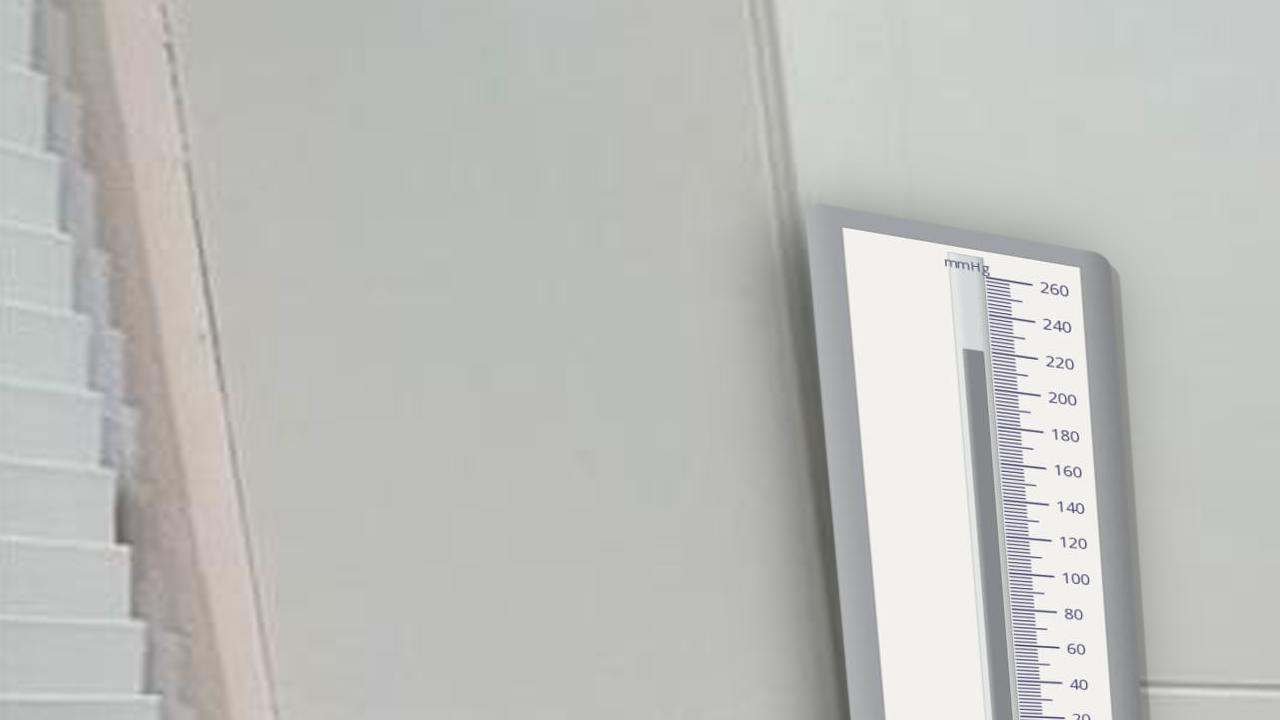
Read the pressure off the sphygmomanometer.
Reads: 220 mmHg
